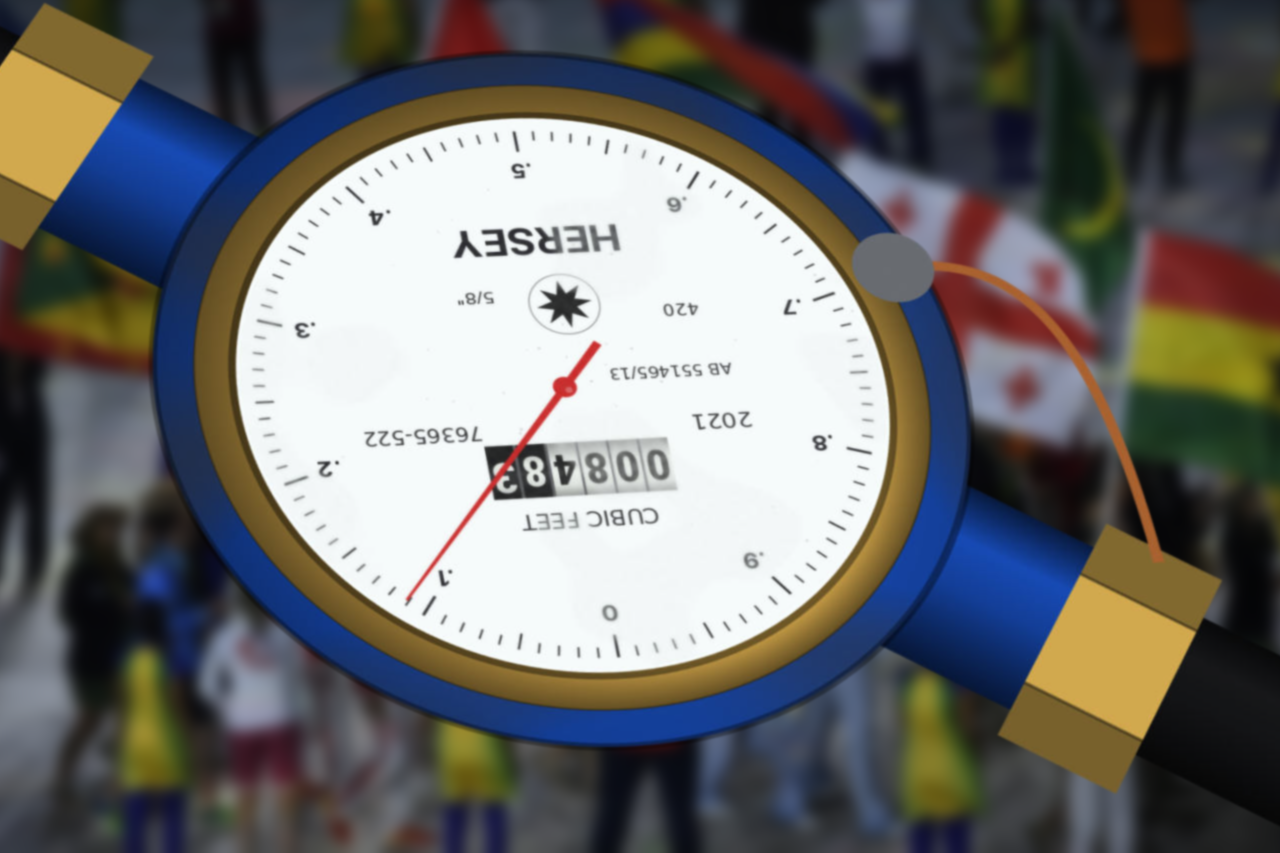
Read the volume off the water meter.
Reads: 8483.11 ft³
